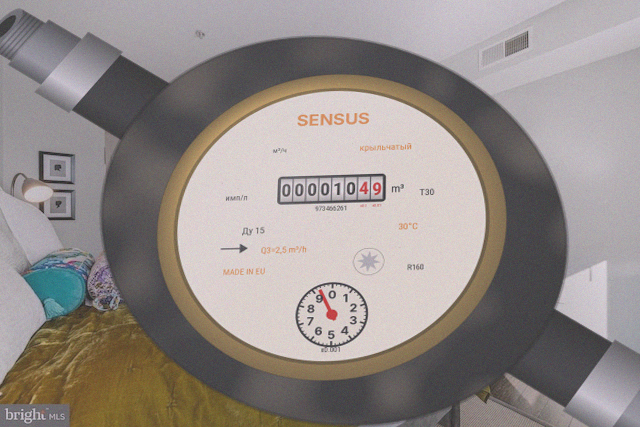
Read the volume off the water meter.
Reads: 10.489 m³
